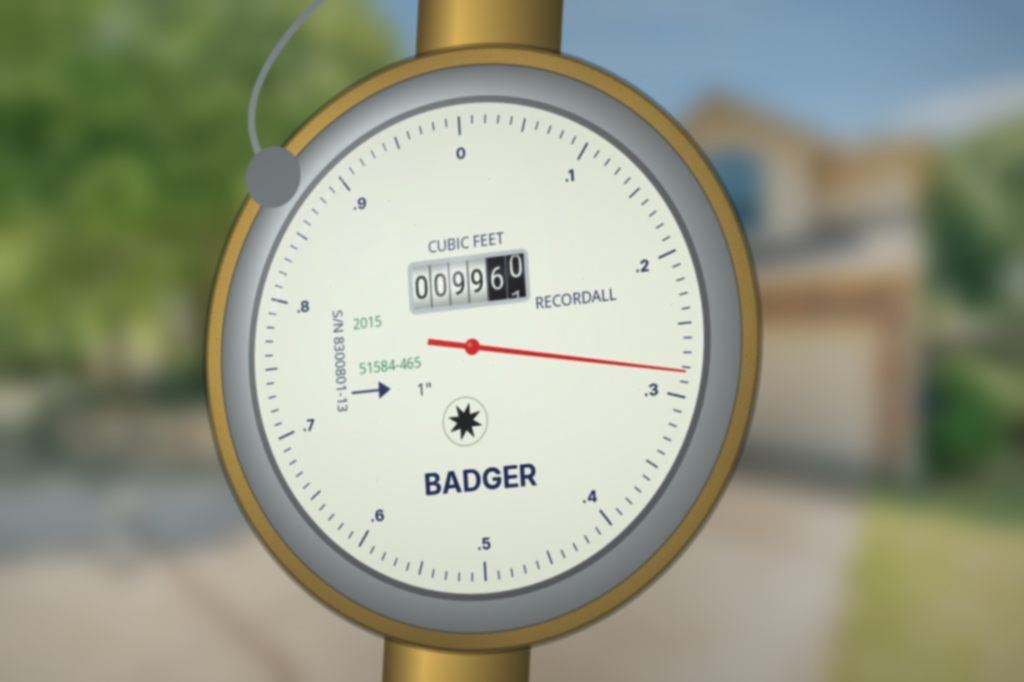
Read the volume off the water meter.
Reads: 9960.28 ft³
